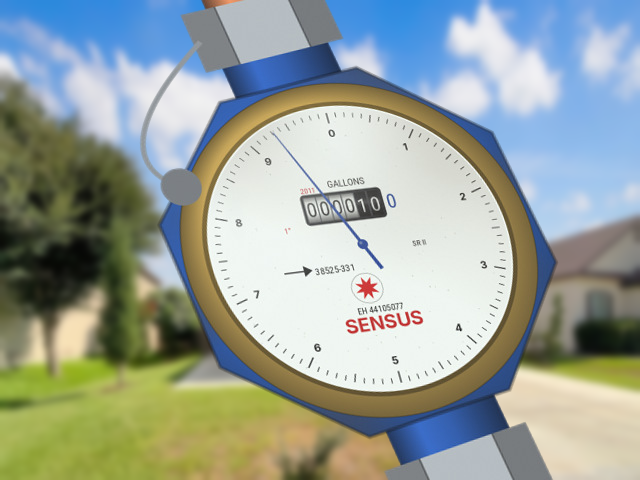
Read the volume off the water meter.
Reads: 99.3 gal
